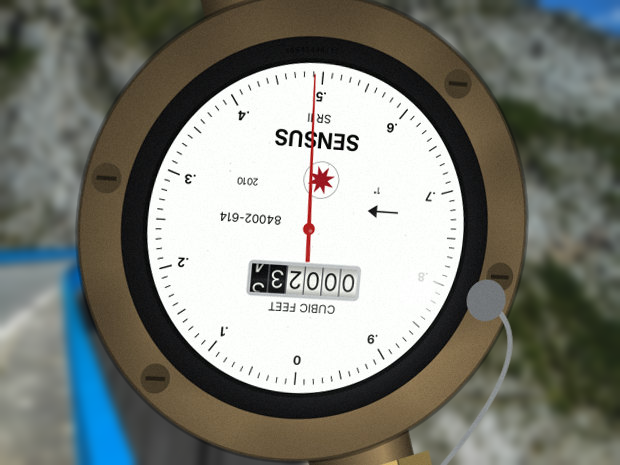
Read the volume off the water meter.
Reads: 233.49 ft³
